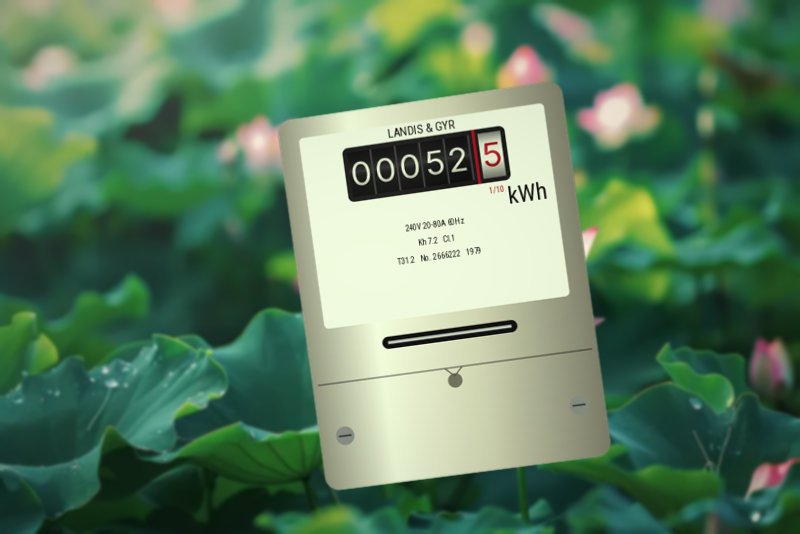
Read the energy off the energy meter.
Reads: 52.5 kWh
